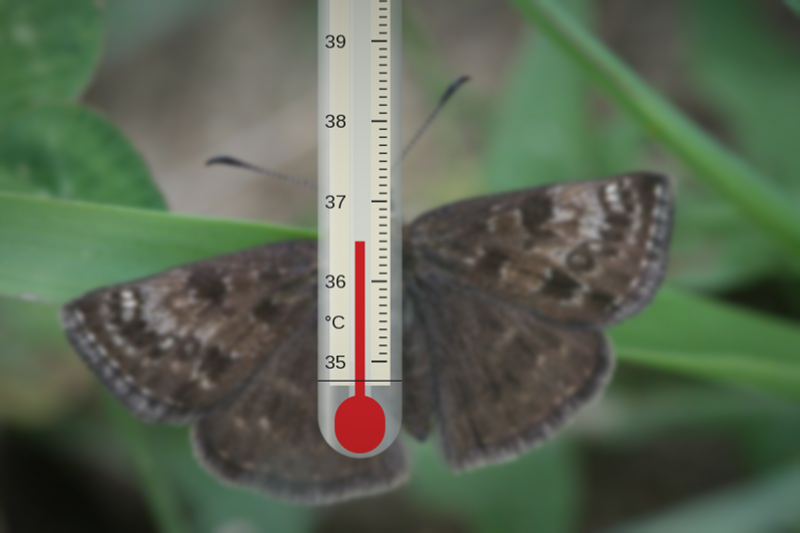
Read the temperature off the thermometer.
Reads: 36.5 °C
